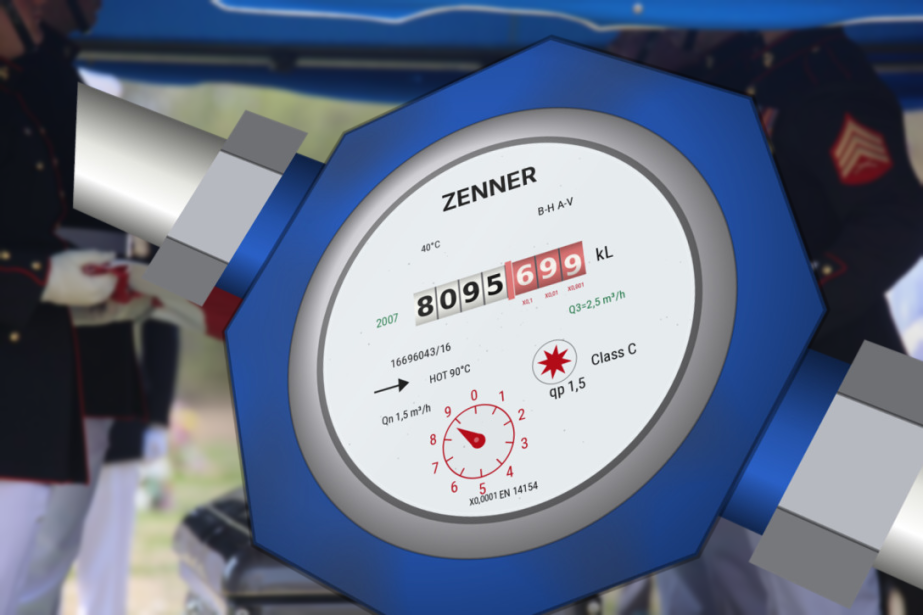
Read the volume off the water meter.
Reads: 8095.6988 kL
